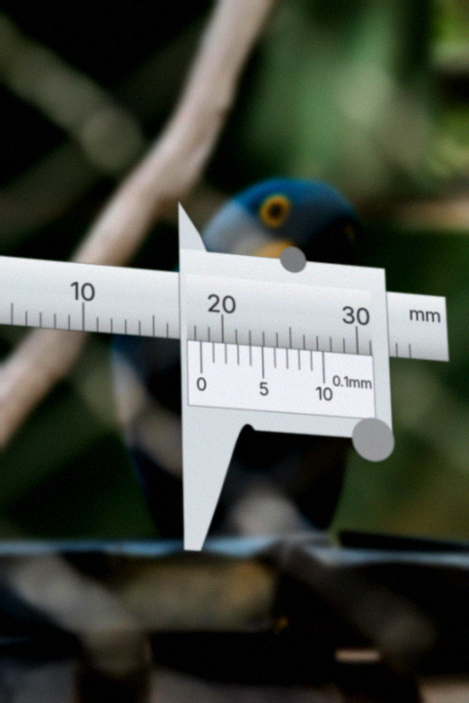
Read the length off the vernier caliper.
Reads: 18.4 mm
